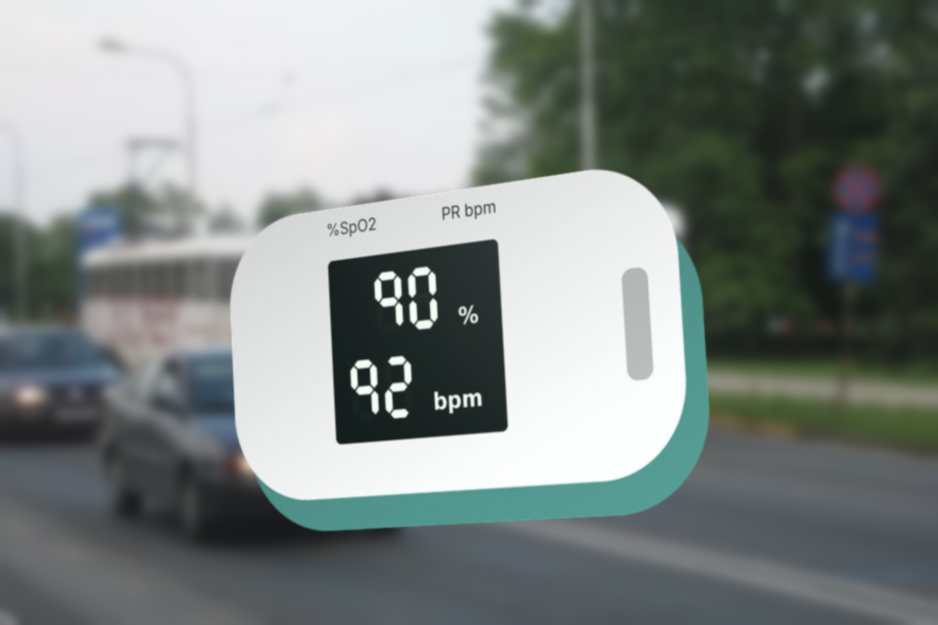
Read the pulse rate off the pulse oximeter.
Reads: 92 bpm
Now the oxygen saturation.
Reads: 90 %
